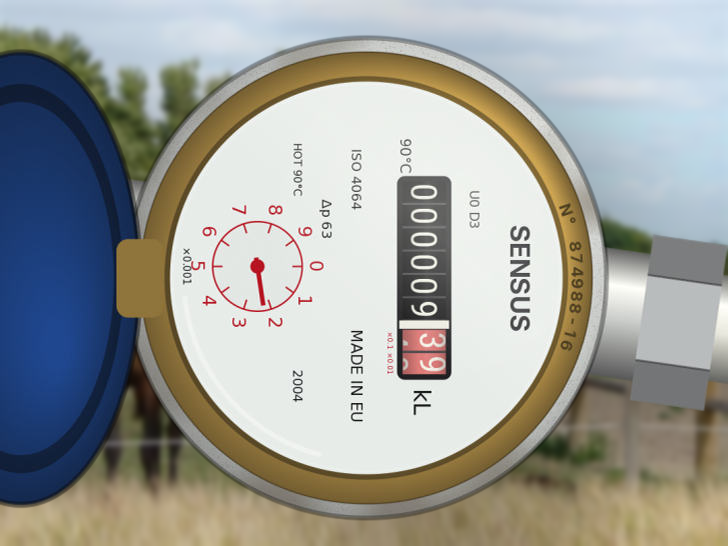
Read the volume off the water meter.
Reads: 9.392 kL
